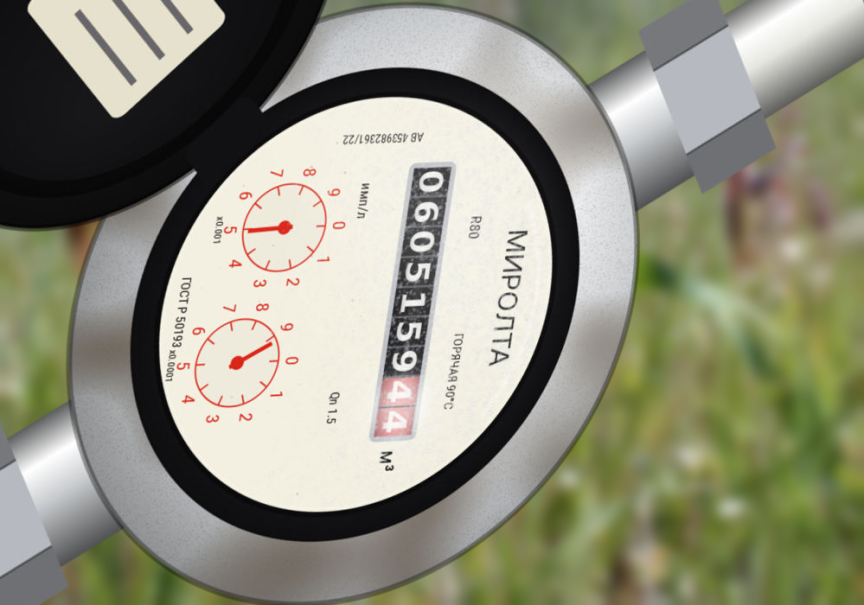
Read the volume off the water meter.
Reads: 605159.4449 m³
